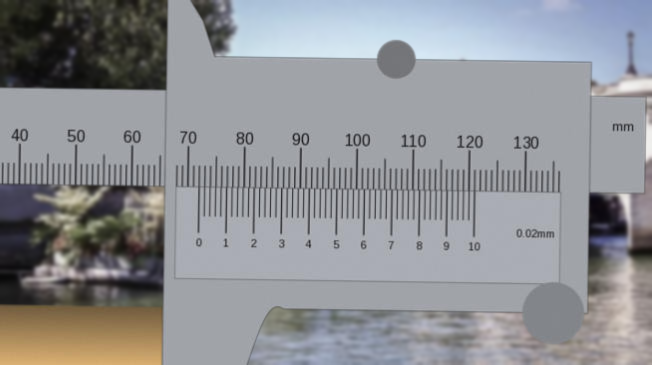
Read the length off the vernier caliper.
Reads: 72.0 mm
